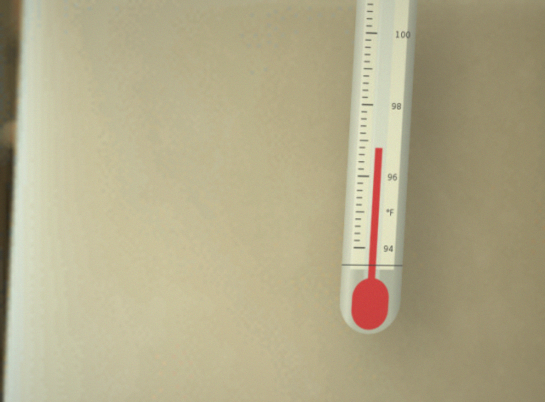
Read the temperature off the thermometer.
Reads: 96.8 °F
